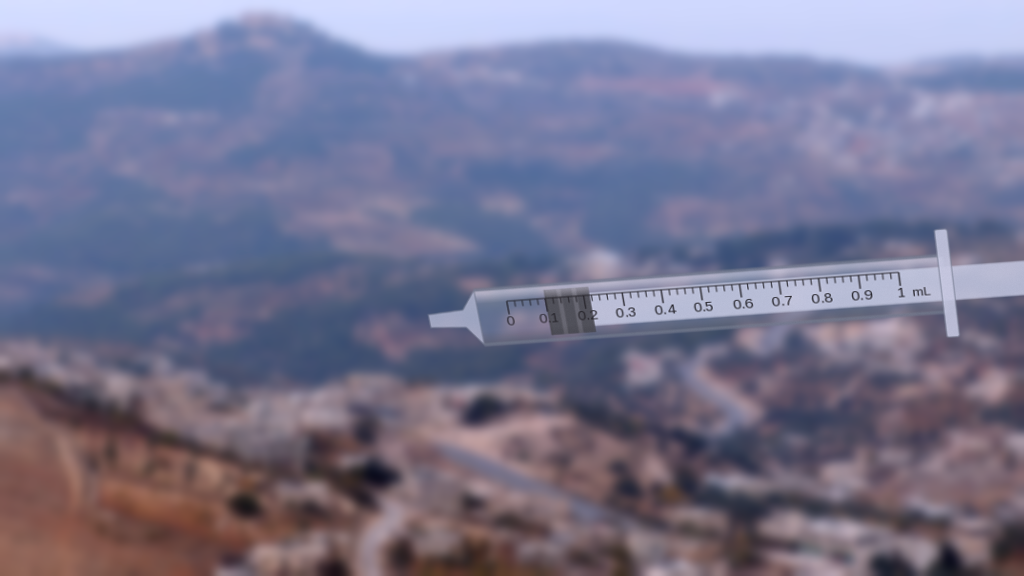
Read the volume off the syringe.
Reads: 0.1 mL
